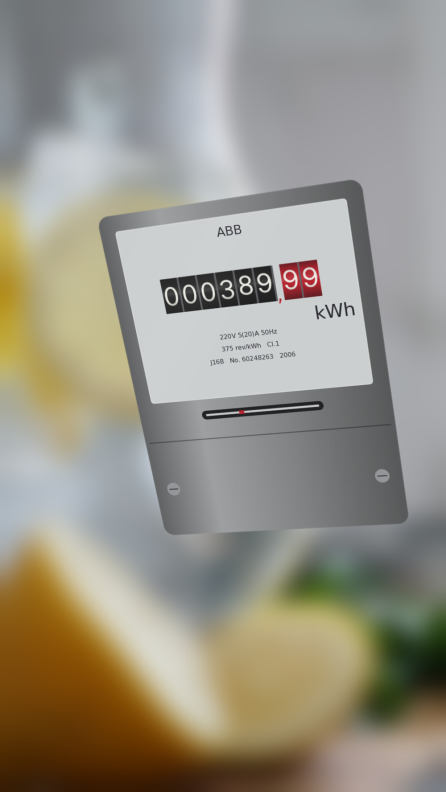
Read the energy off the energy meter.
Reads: 389.99 kWh
